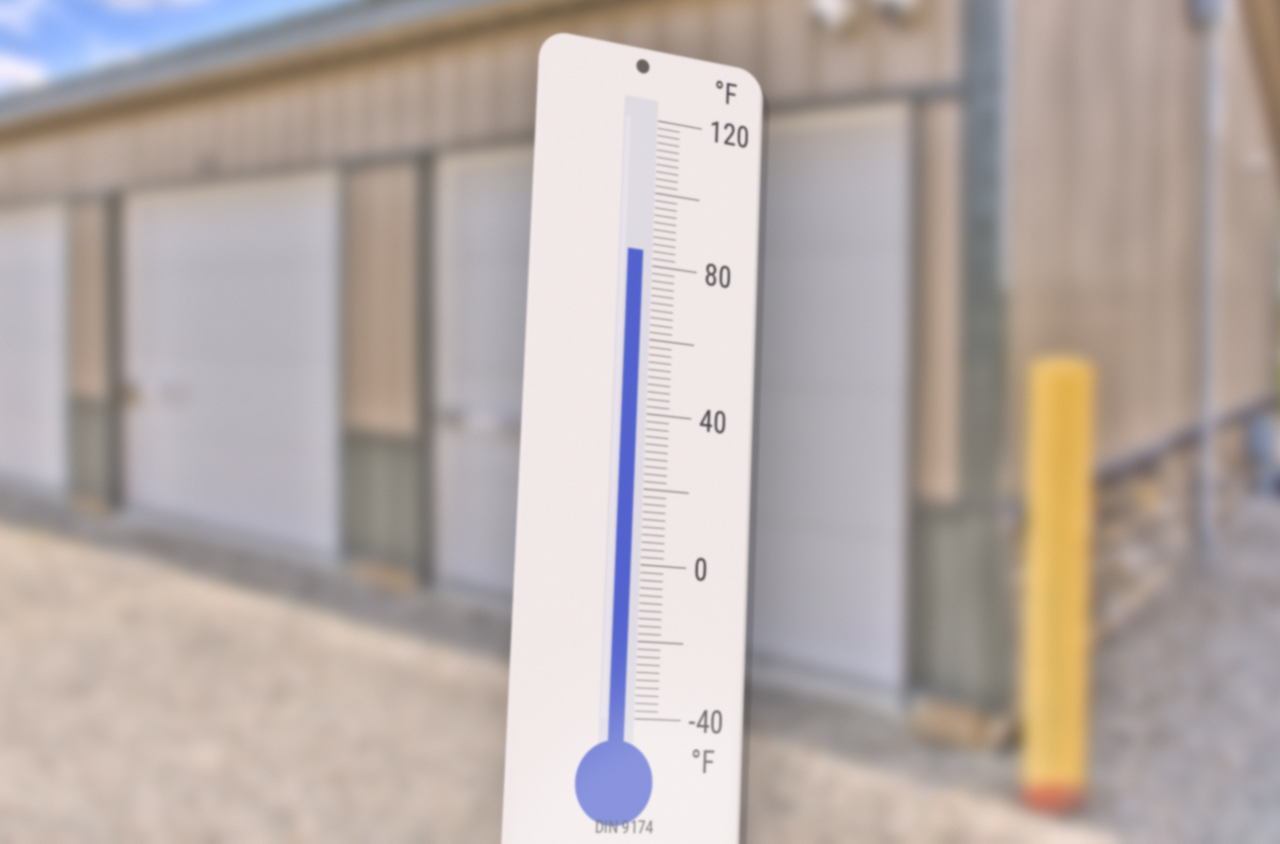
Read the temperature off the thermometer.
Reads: 84 °F
